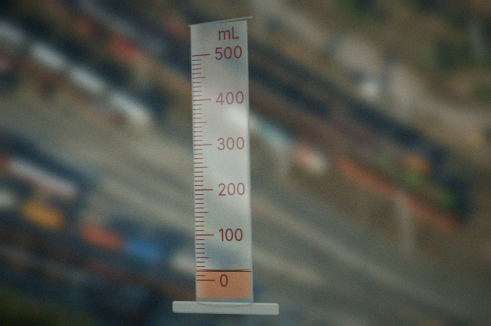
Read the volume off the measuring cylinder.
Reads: 20 mL
